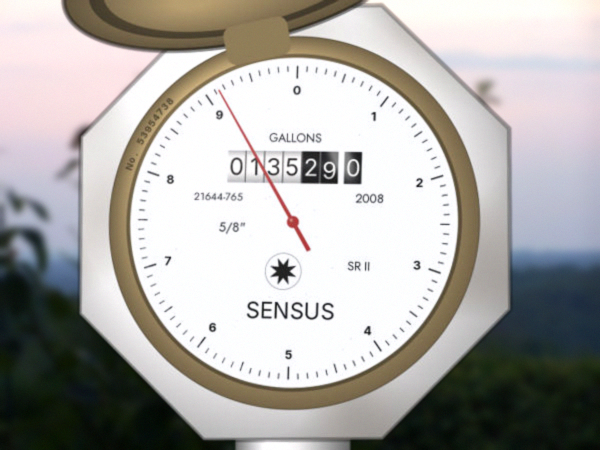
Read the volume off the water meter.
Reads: 135289.1 gal
